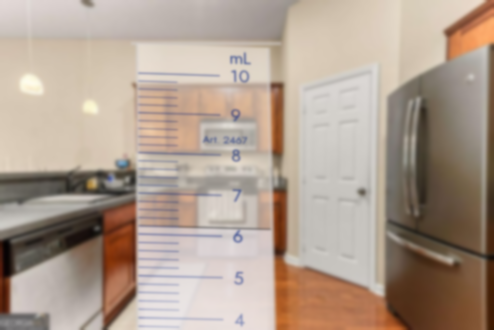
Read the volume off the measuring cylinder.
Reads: 6.2 mL
